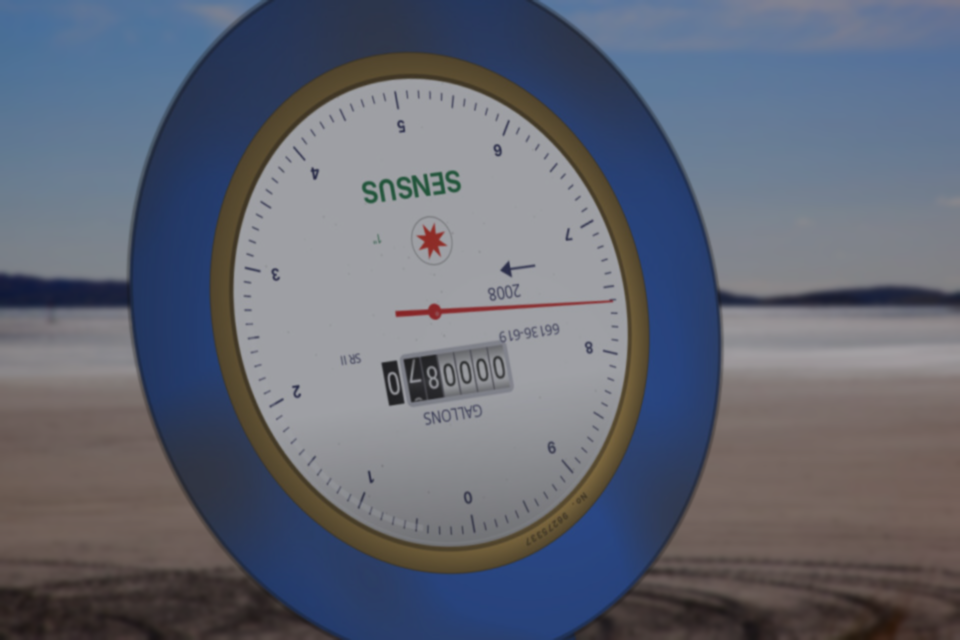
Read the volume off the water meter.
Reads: 867.6 gal
